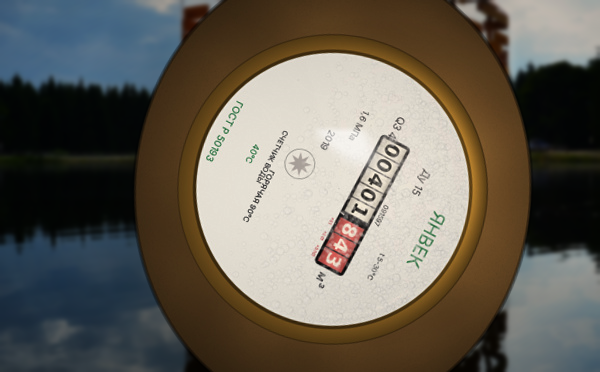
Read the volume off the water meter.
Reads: 401.843 m³
